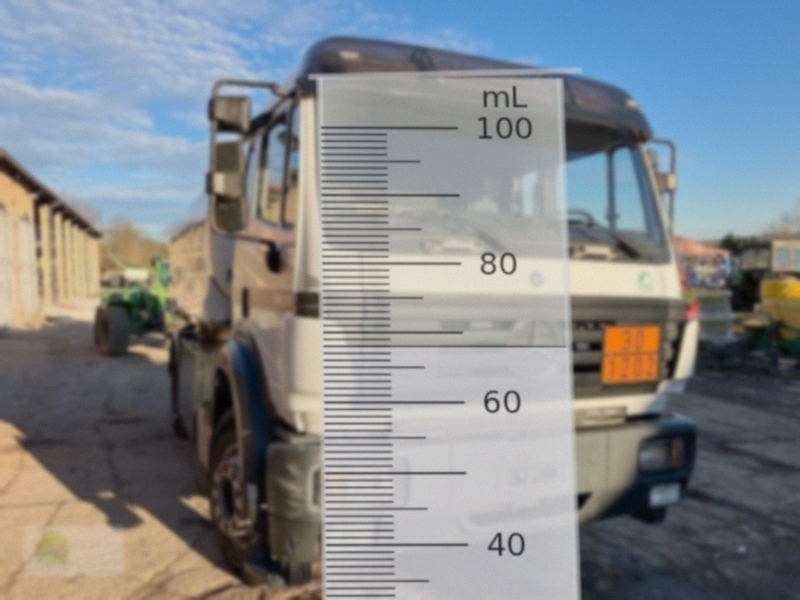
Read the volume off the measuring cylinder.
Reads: 68 mL
